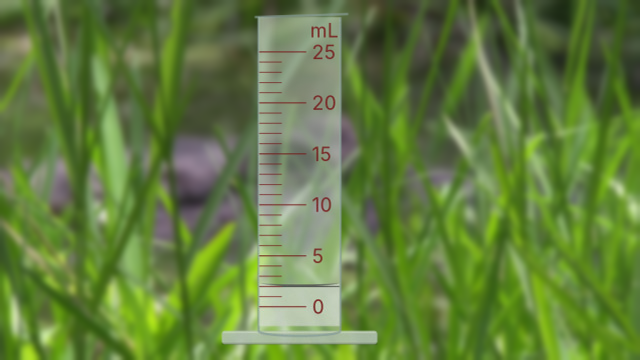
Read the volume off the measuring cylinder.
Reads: 2 mL
